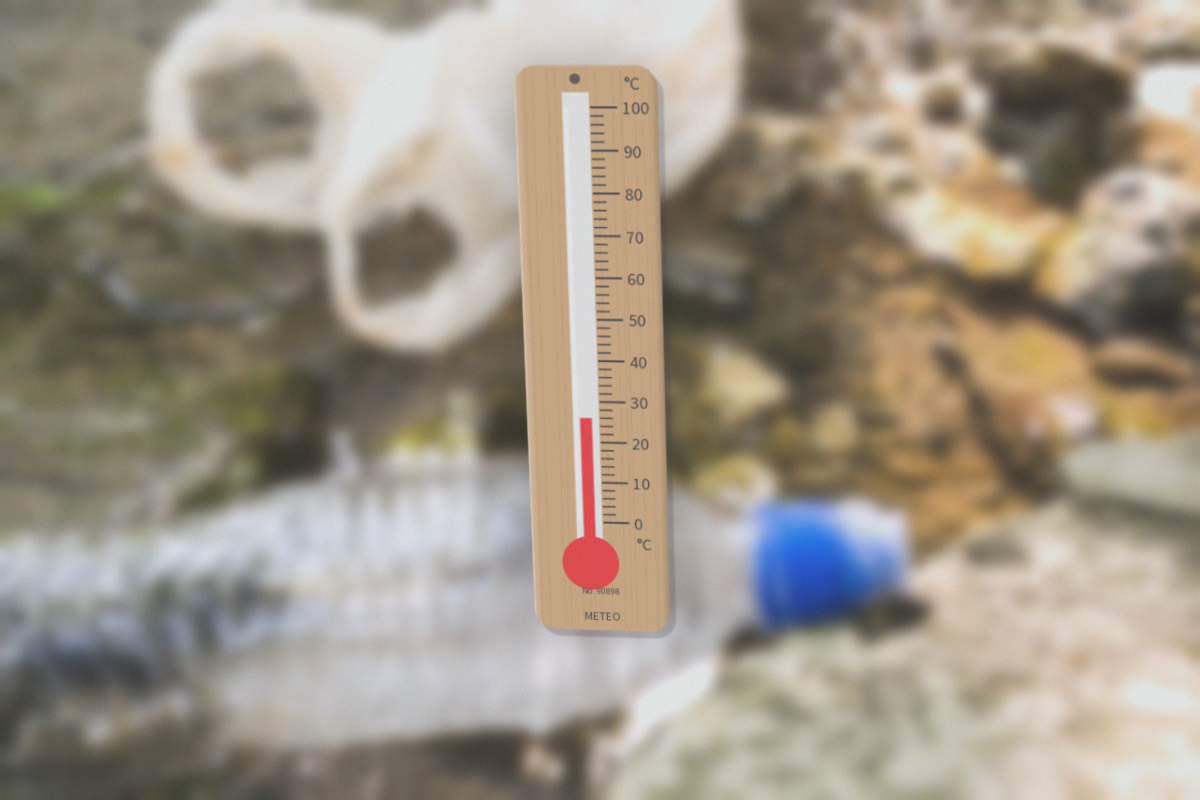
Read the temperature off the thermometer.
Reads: 26 °C
